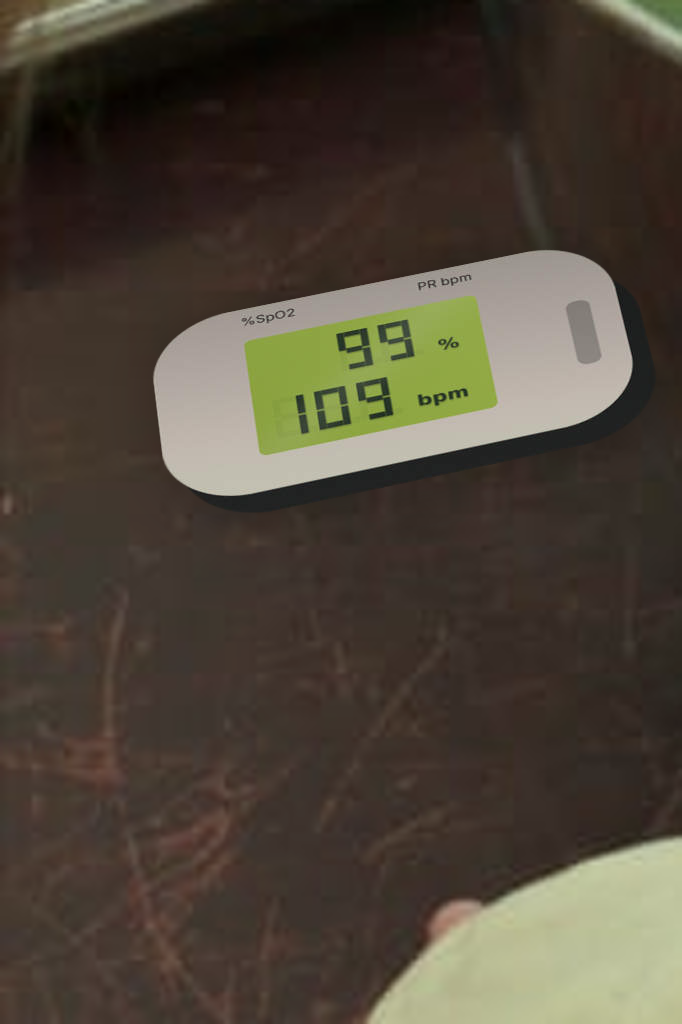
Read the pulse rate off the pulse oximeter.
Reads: 109 bpm
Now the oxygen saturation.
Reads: 99 %
